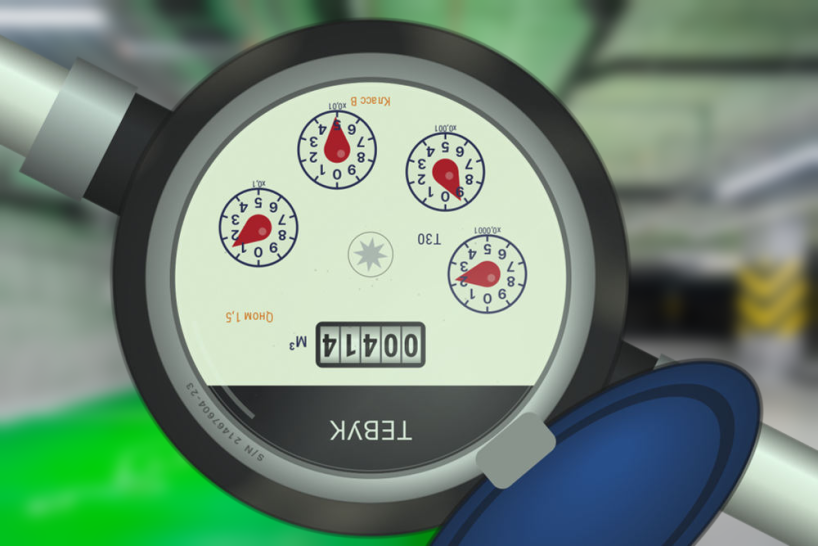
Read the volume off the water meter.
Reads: 414.1492 m³
